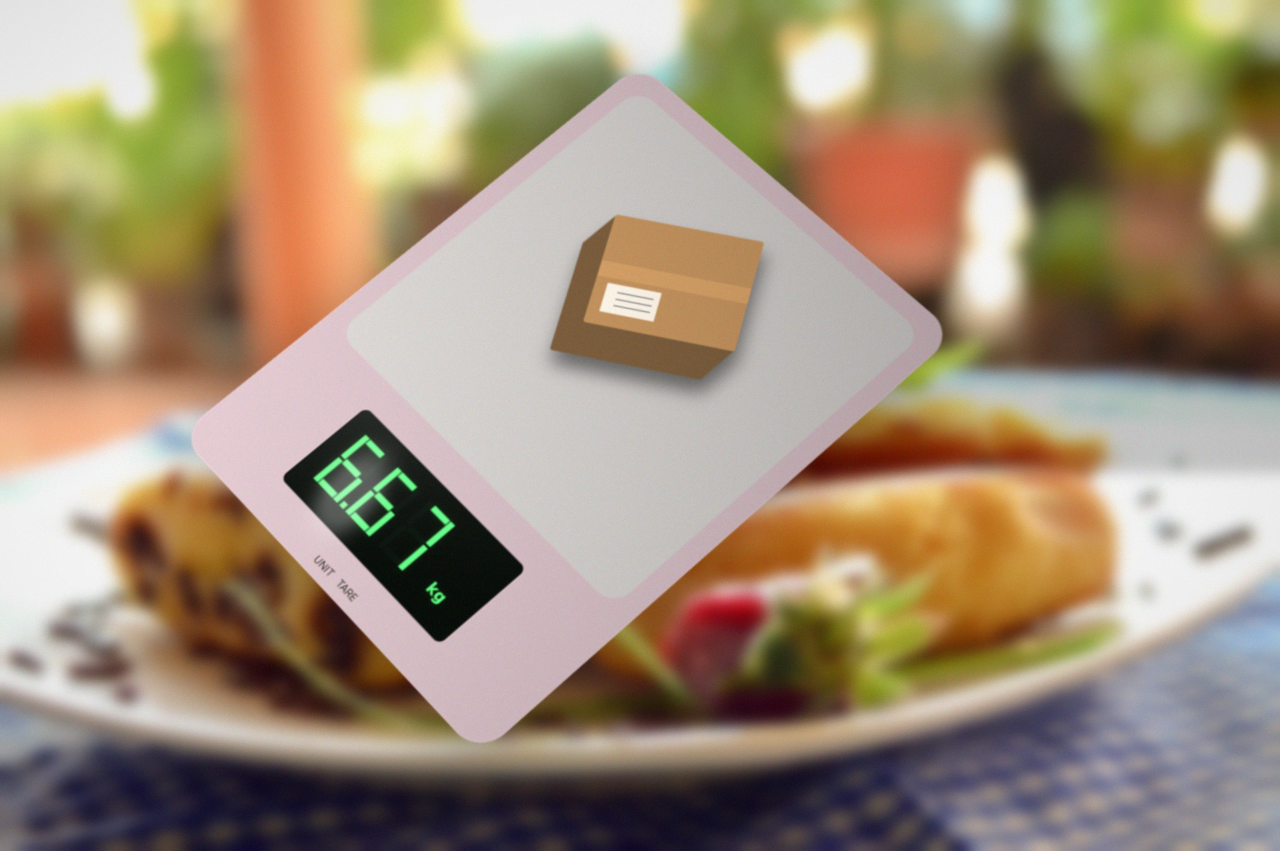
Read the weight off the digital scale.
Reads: 6.67 kg
